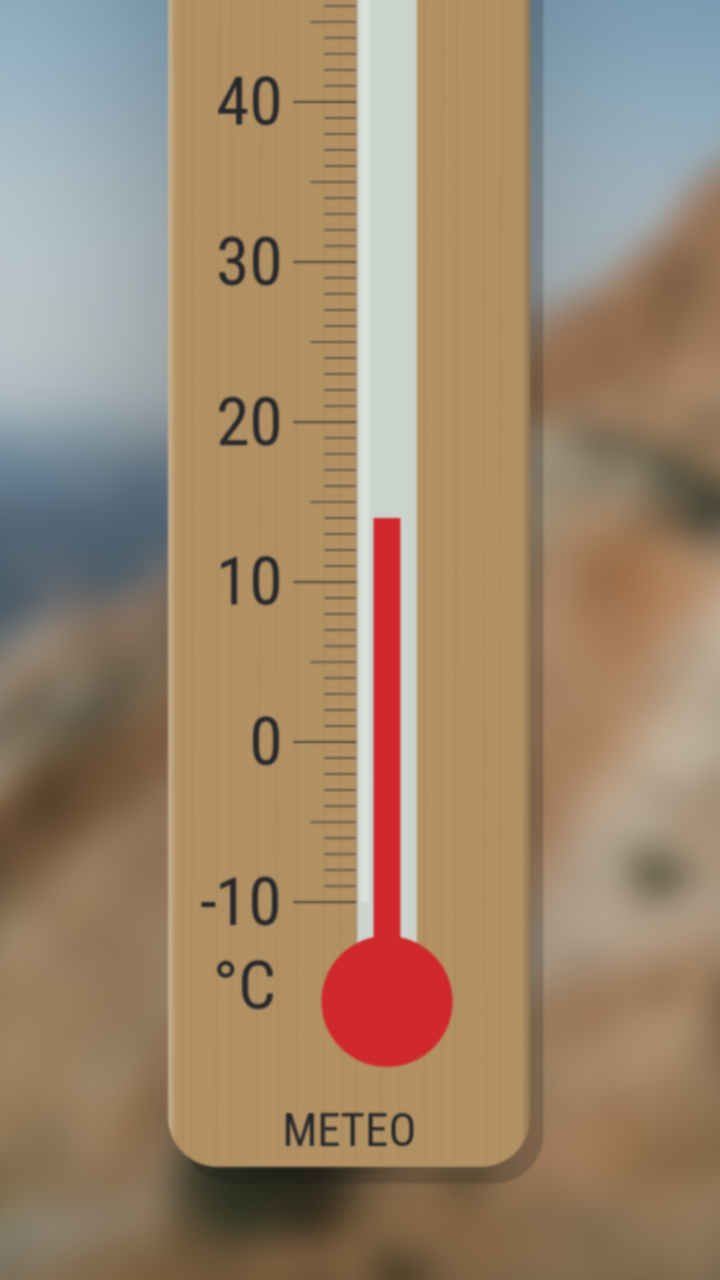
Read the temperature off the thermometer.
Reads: 14 °C
